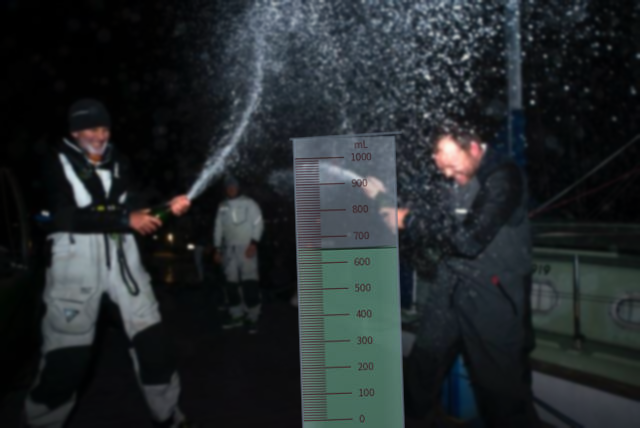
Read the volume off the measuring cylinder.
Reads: 650 mL
